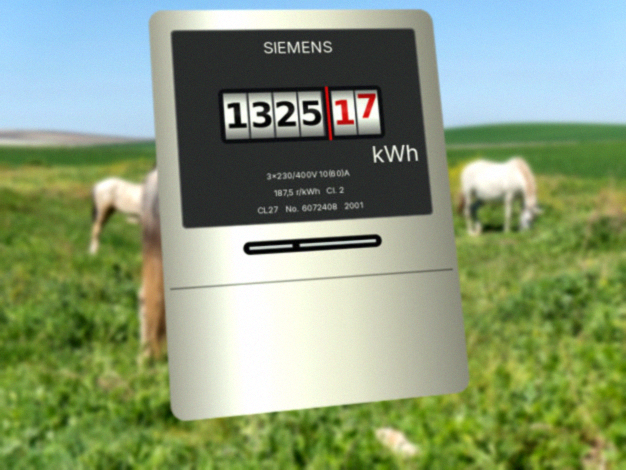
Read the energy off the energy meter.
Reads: 1325.17 kWh
